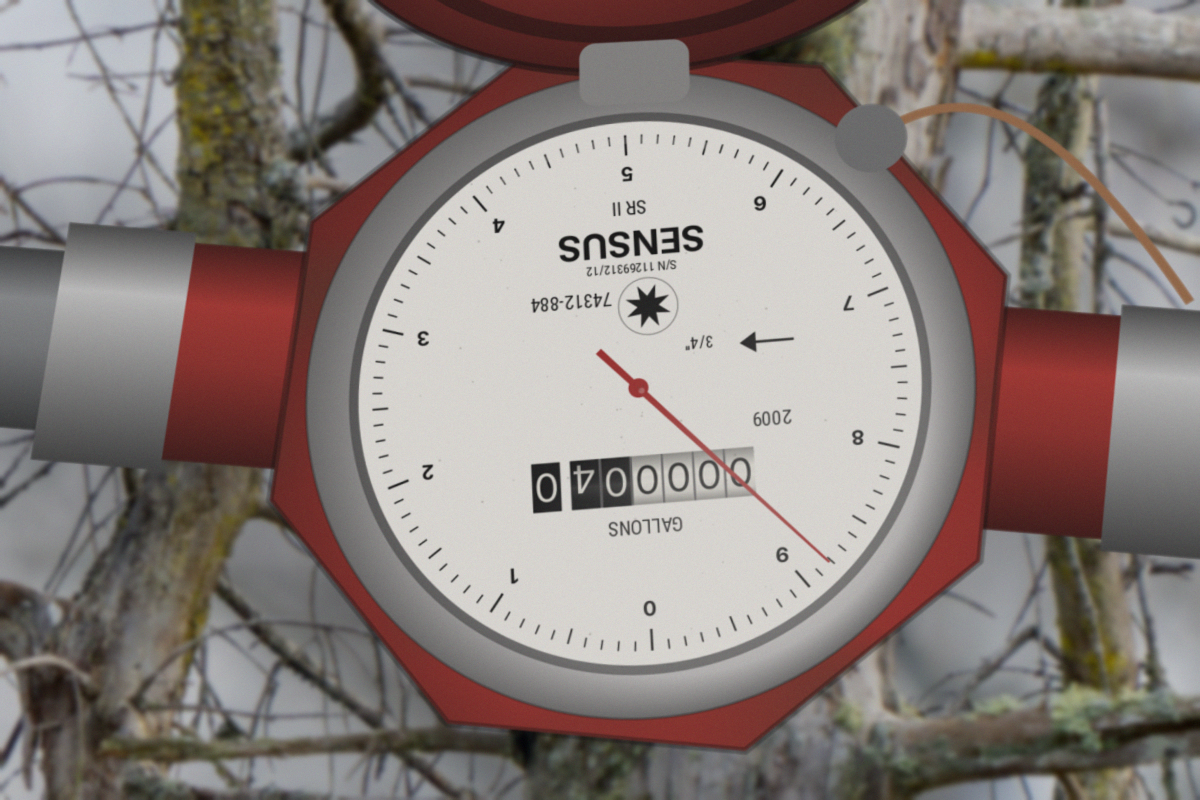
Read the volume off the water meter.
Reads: 38.8 gal
